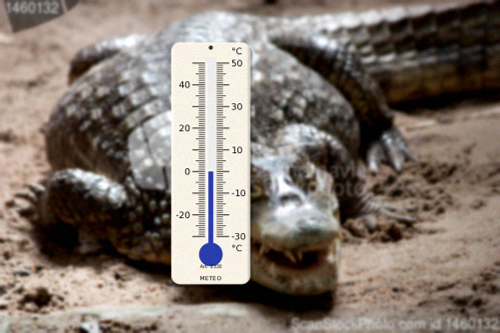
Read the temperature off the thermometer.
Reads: 0 °C
